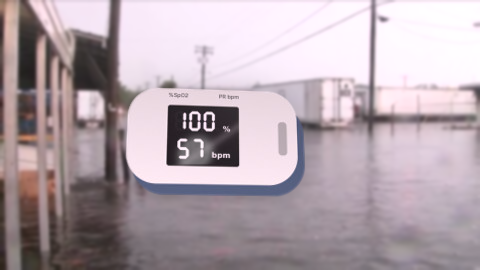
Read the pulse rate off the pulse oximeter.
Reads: 57 bpm
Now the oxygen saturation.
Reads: 100 %
